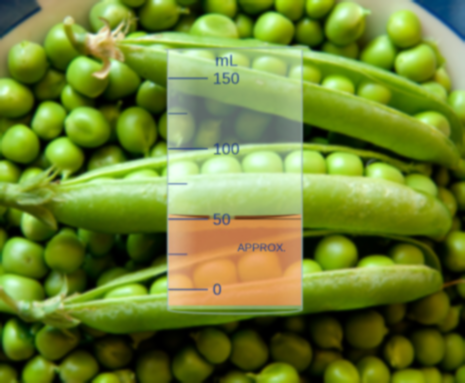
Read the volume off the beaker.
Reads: 50 mL
